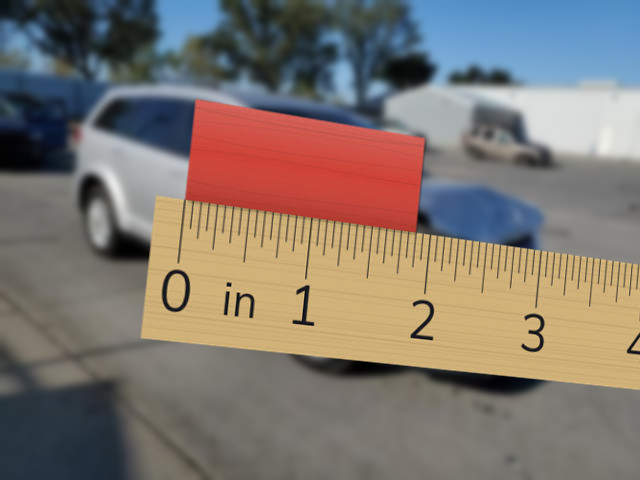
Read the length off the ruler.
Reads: 1.875 in
